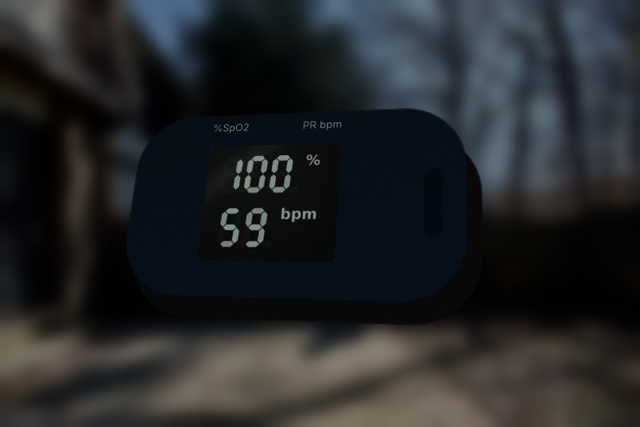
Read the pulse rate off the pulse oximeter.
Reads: 59 bpm
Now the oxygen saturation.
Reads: 100 %
